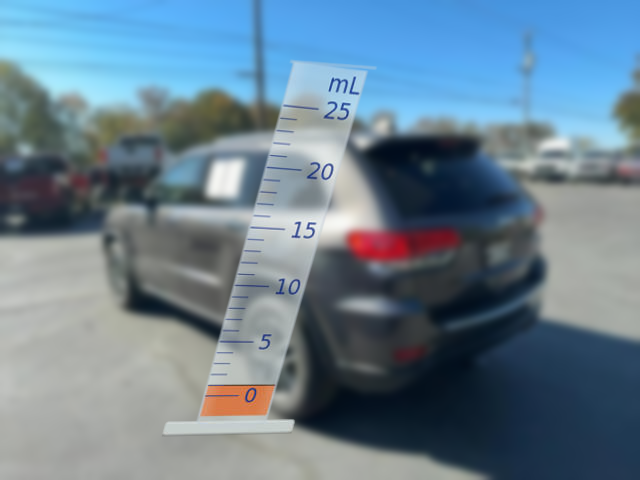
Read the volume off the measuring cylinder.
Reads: 1 mL
